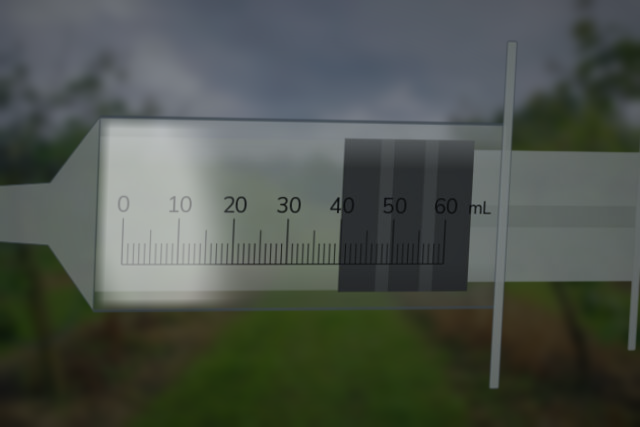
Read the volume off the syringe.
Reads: 40 mL
